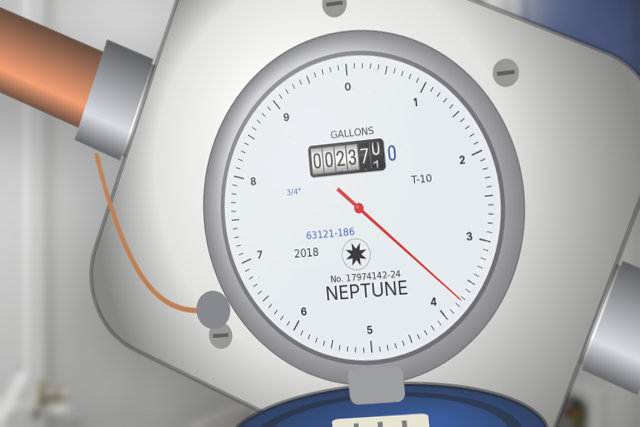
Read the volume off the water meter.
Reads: 23703.7 gal
